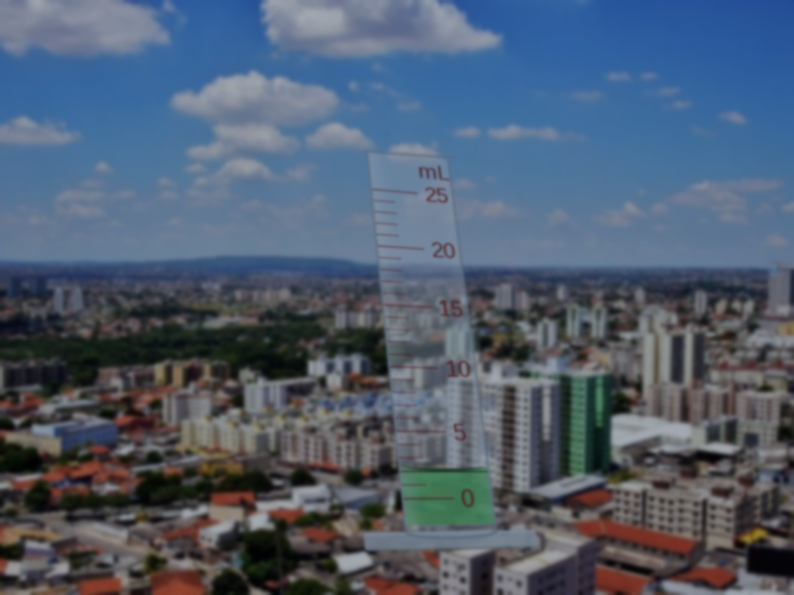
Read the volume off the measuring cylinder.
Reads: 2 mL
